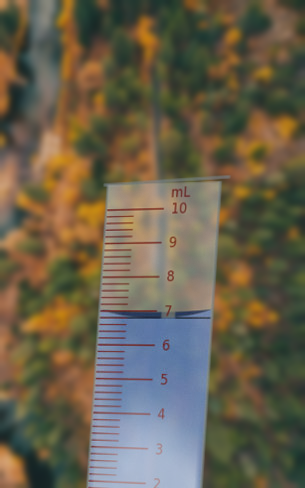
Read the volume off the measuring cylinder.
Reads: 6.8 mL
